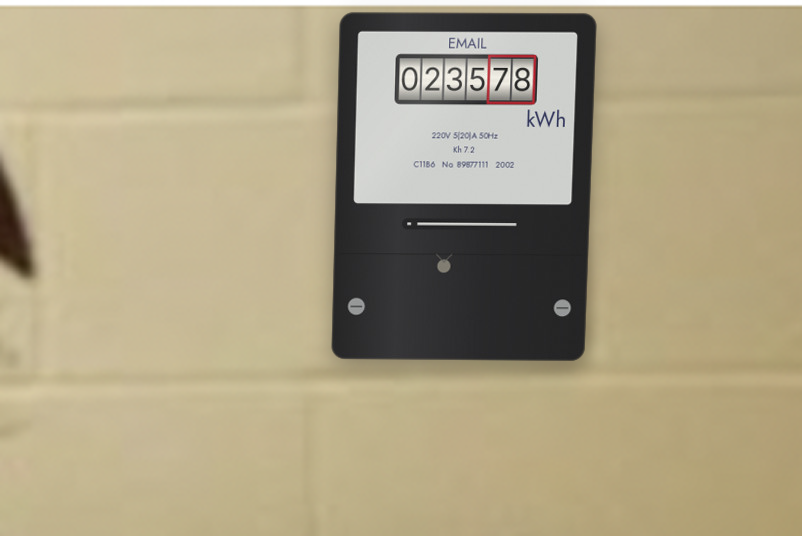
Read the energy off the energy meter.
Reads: 235.78 kWh
